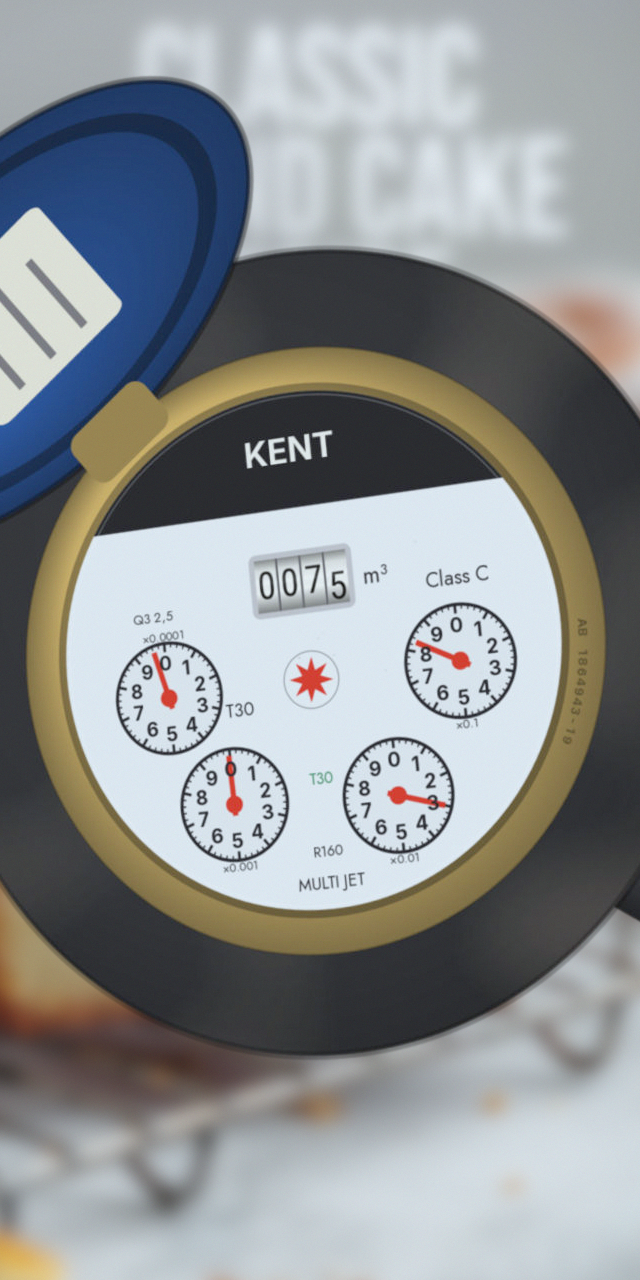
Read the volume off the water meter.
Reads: 74.8299 m³
